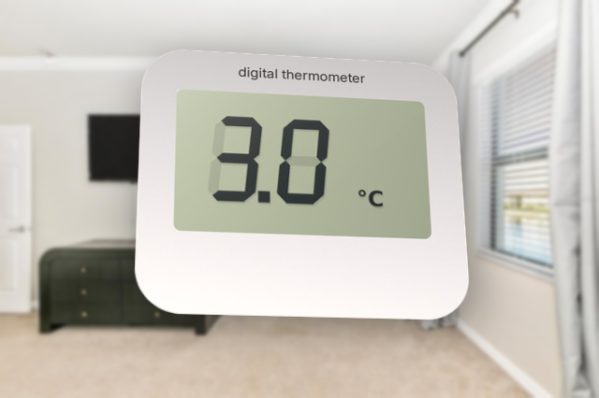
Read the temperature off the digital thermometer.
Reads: 3.0 °C
